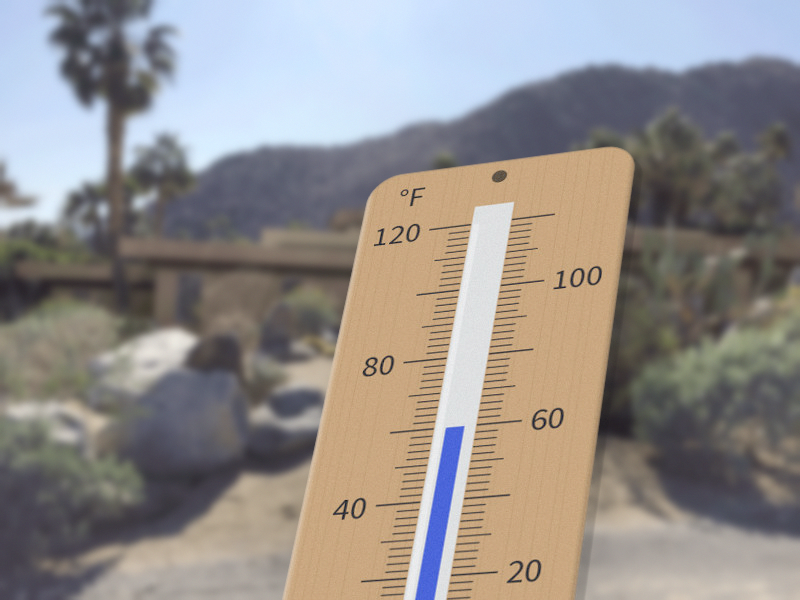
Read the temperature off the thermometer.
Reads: 60 °F
